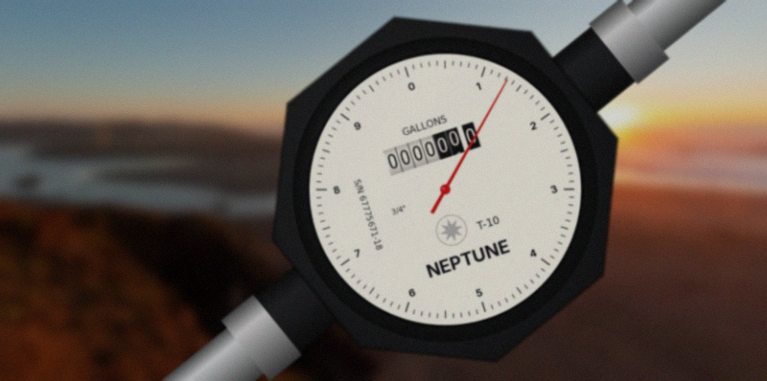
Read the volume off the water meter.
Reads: 1.3 gal
